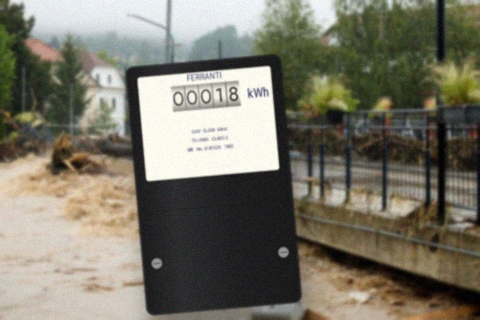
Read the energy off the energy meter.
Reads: 18 kWh
